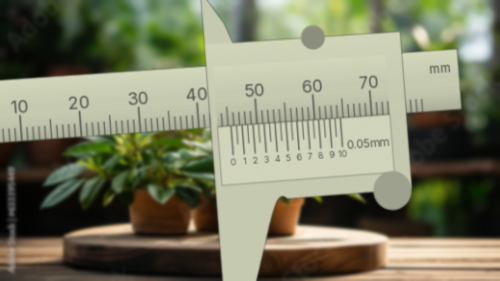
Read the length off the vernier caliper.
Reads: 45.5 mm
